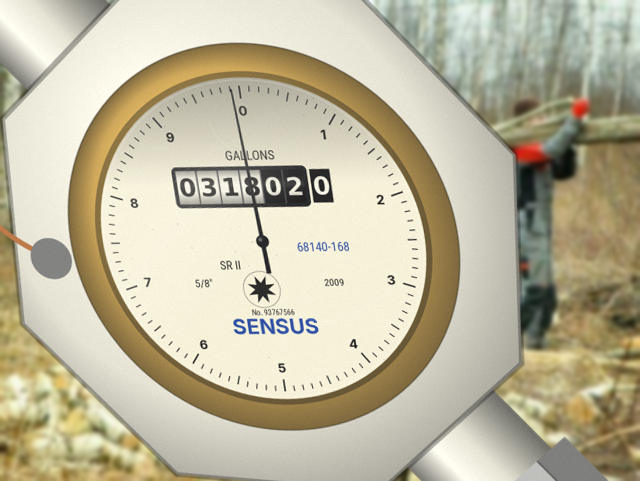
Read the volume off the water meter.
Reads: 318019.9 gal
